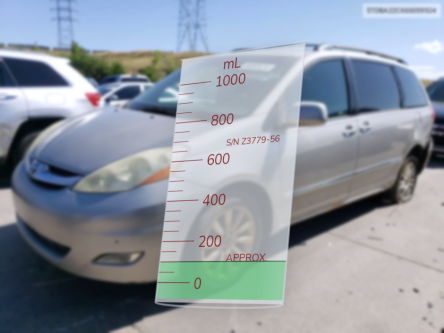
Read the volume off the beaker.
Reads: 100 mL
